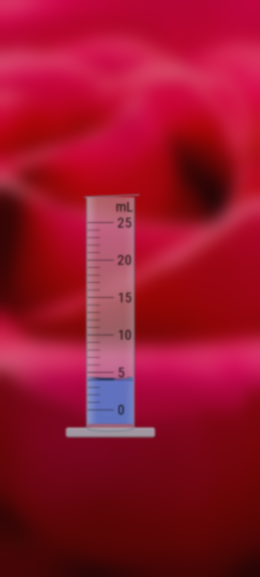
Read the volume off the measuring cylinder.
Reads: 4 mL
